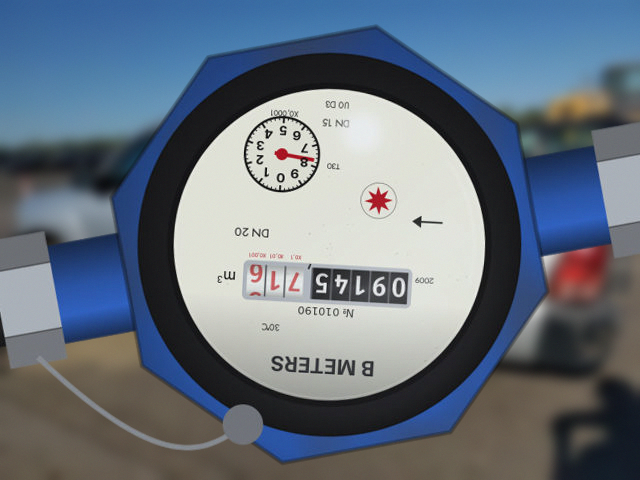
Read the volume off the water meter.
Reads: 9145.7157 m³
